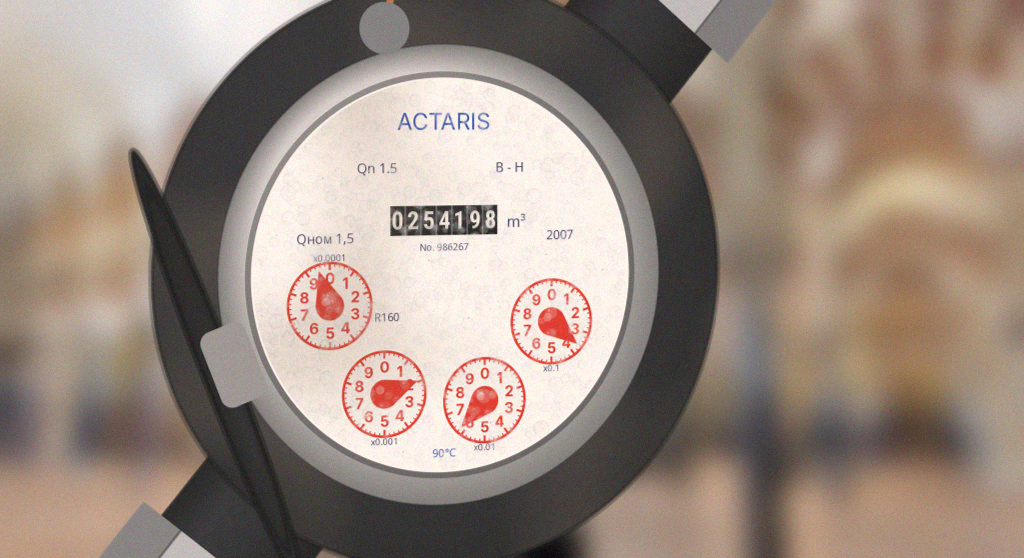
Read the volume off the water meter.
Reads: 254198.3619 m³
